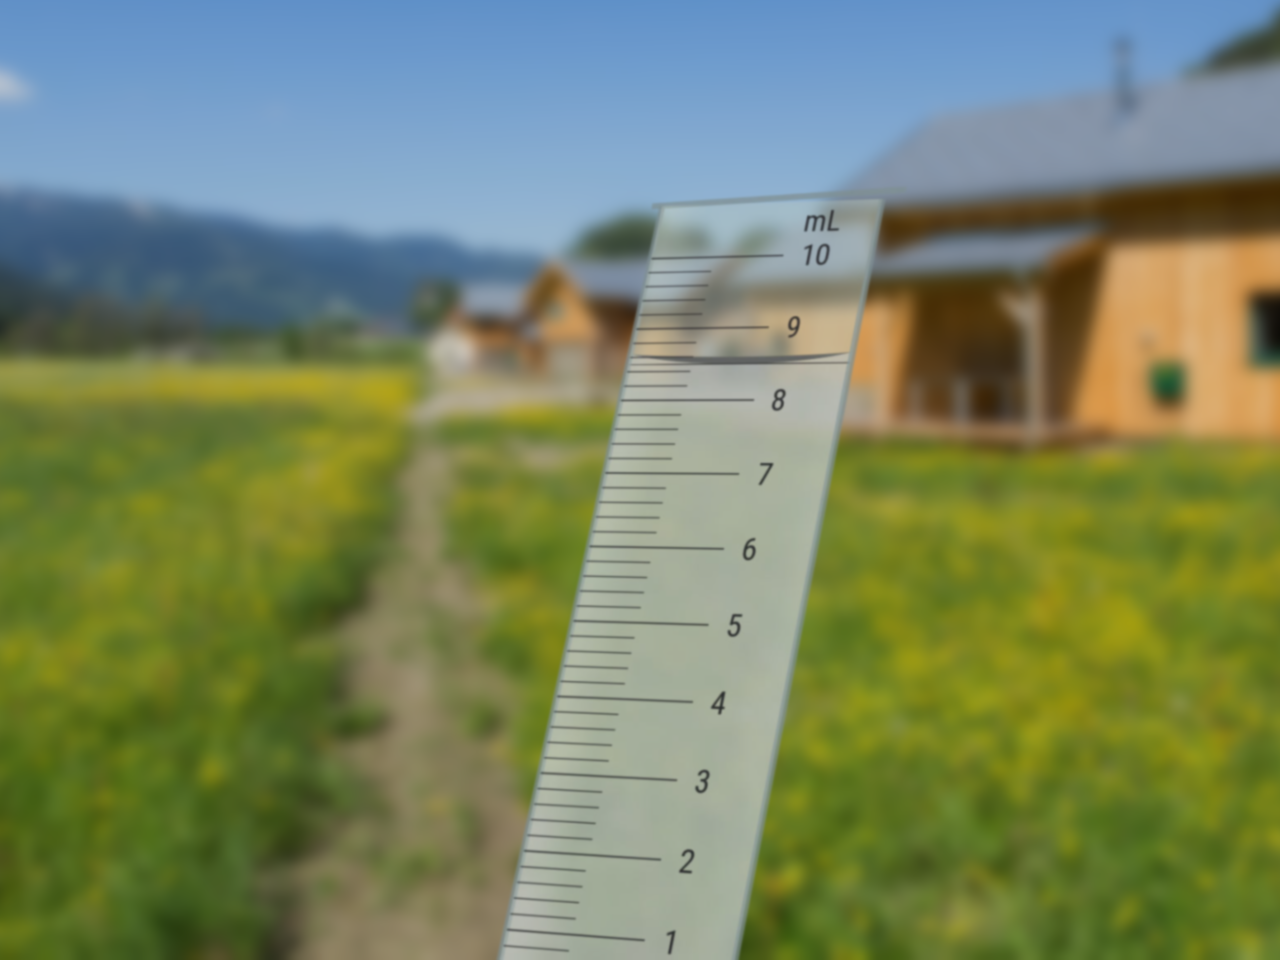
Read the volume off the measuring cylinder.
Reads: 8.5 mL
